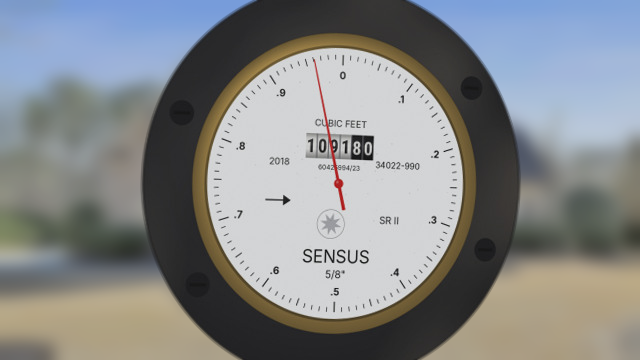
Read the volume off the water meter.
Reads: 109179.96 ft³
